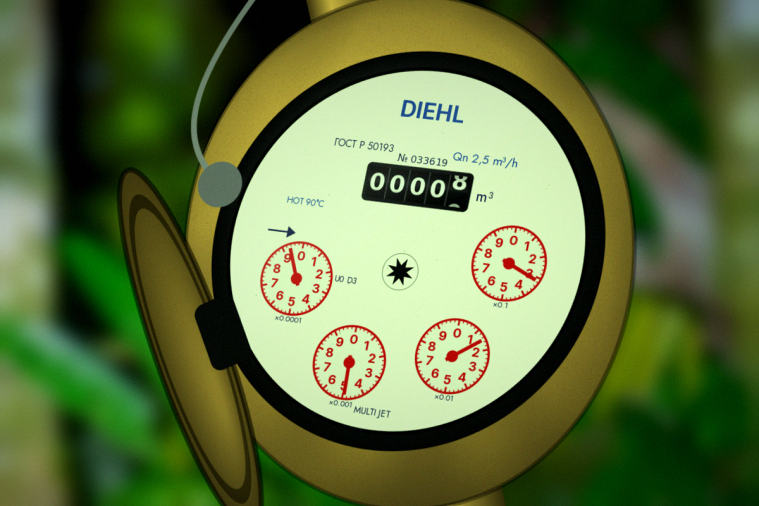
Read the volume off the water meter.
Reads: 8.3149 m³
